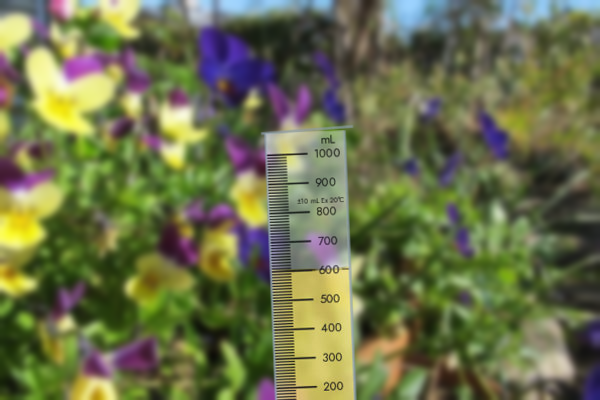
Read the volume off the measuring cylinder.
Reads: 600 mL
